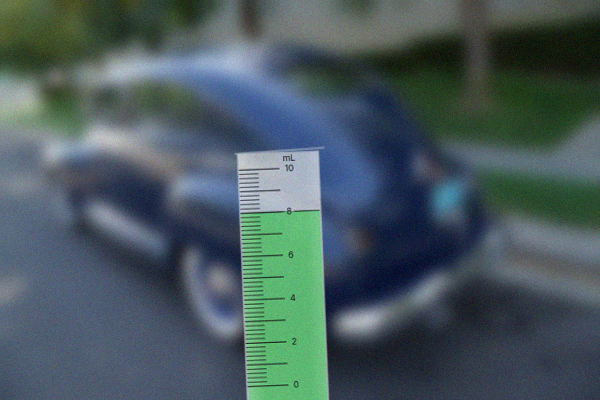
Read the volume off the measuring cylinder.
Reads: 8 mL
